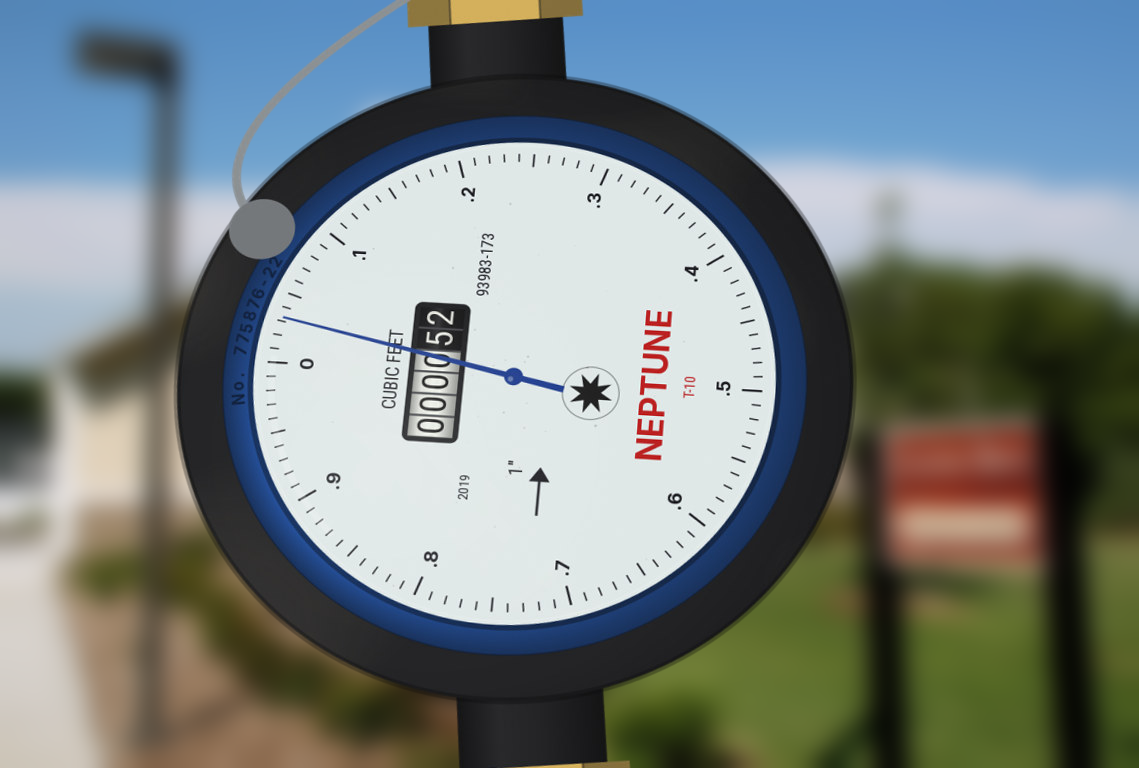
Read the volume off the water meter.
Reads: 52.03 ft³
